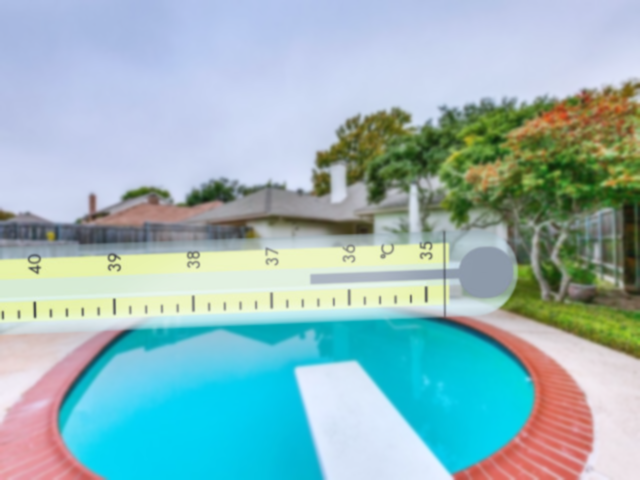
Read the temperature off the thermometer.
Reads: 36.5 °C
